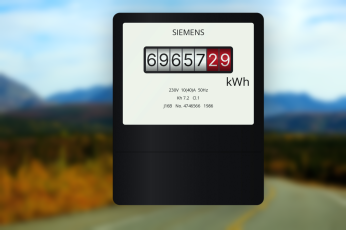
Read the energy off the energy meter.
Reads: 69657.29 kWh
